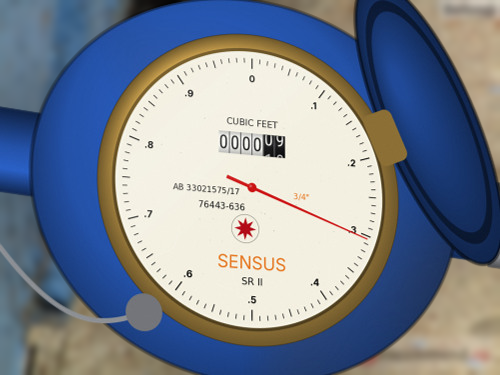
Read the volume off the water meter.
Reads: 9.30 ft³
